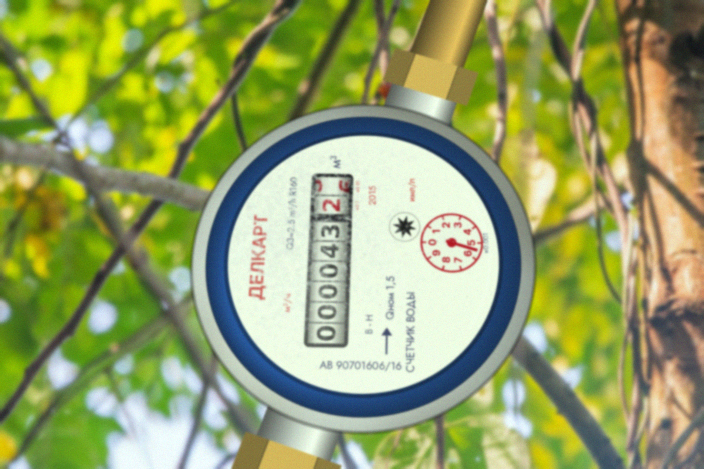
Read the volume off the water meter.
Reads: 43.255 m³
